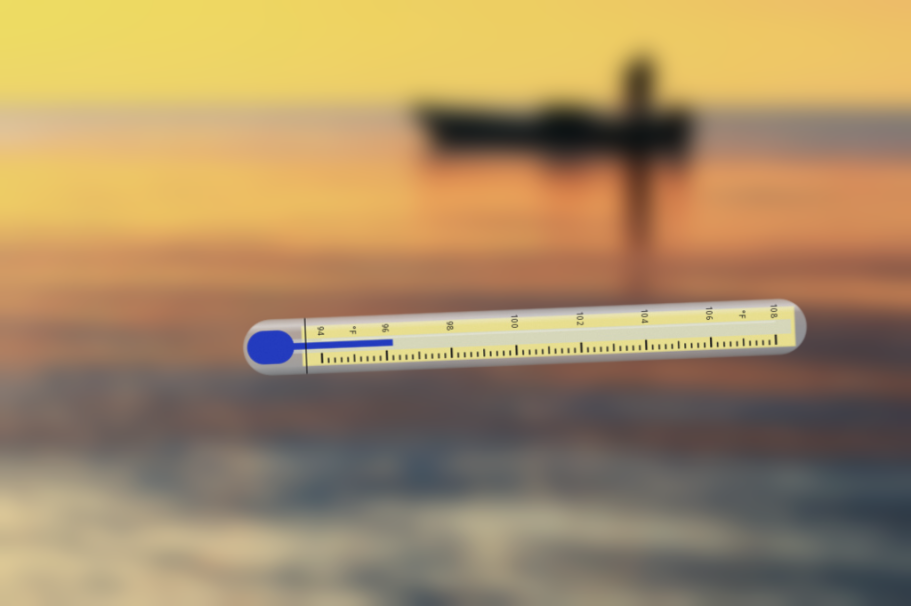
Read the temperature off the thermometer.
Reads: 96.2 °F
